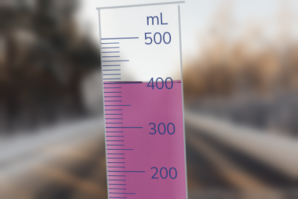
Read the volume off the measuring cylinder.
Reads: 400 mL
